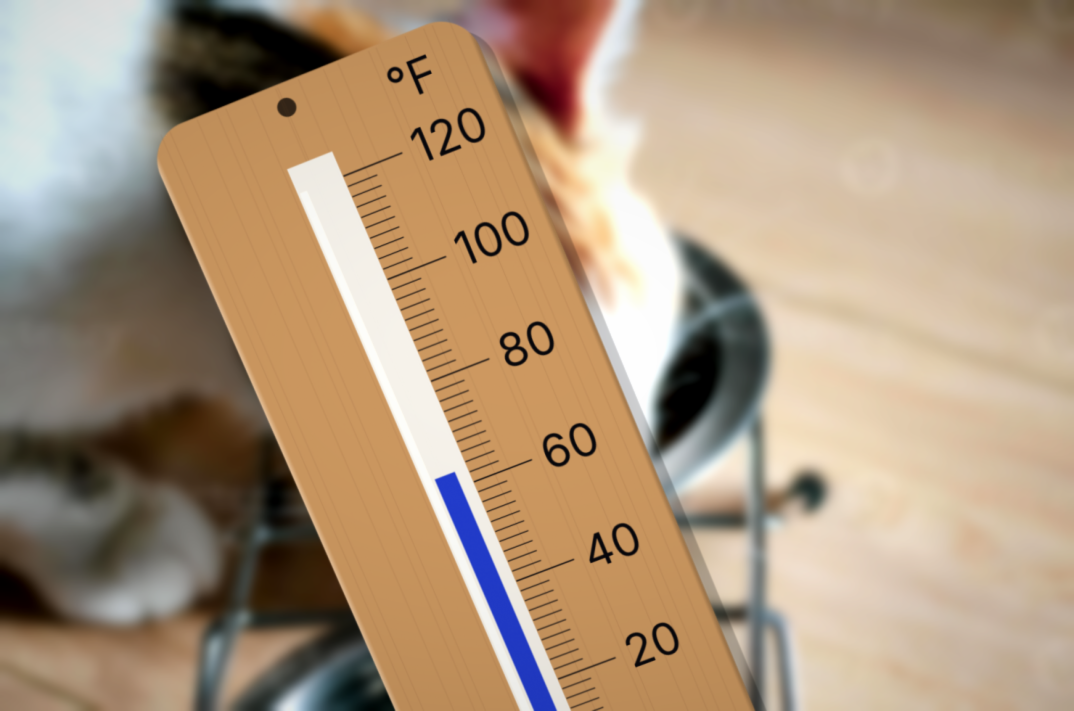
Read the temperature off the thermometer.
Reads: 63 °F
